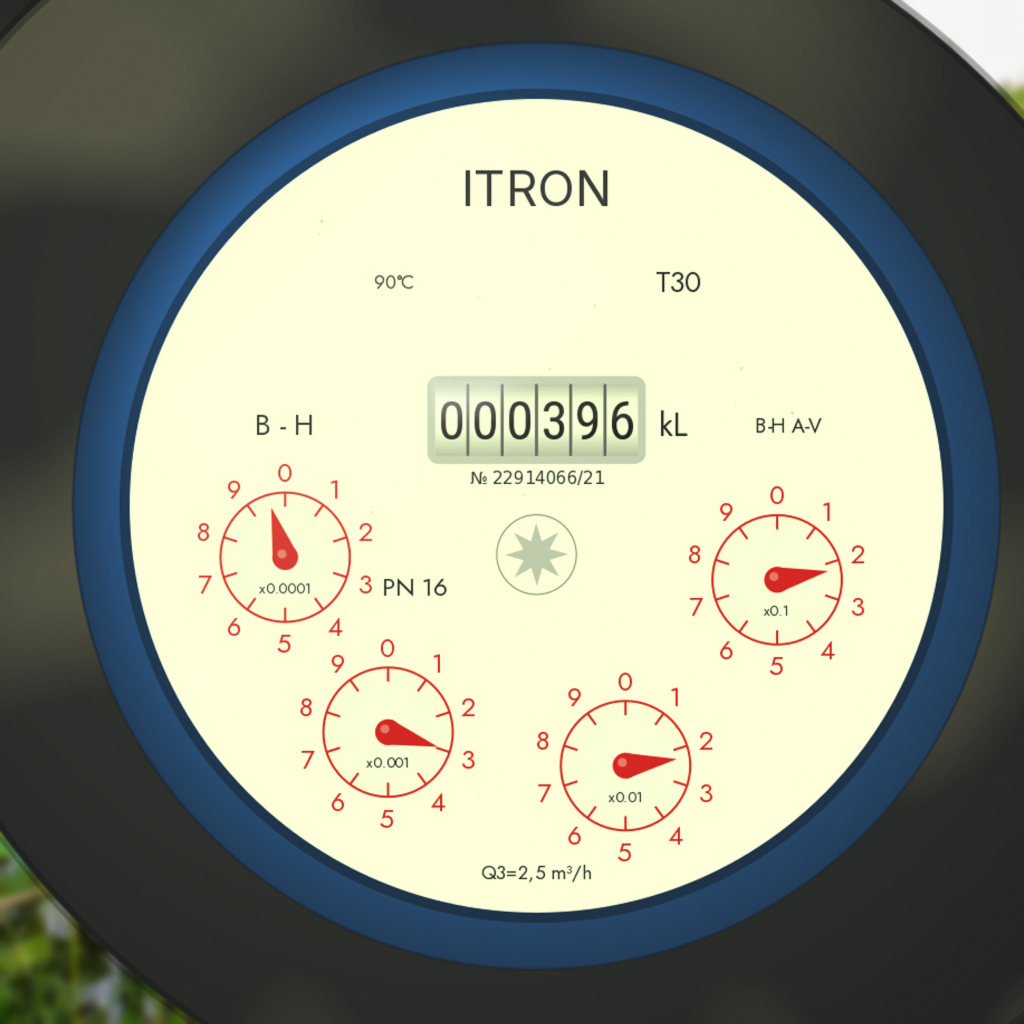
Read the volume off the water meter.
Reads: 396.2229 kL
